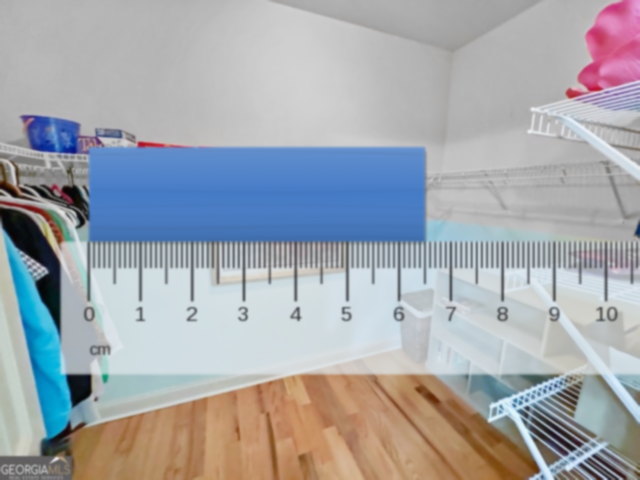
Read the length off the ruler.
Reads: 6.5 cm
